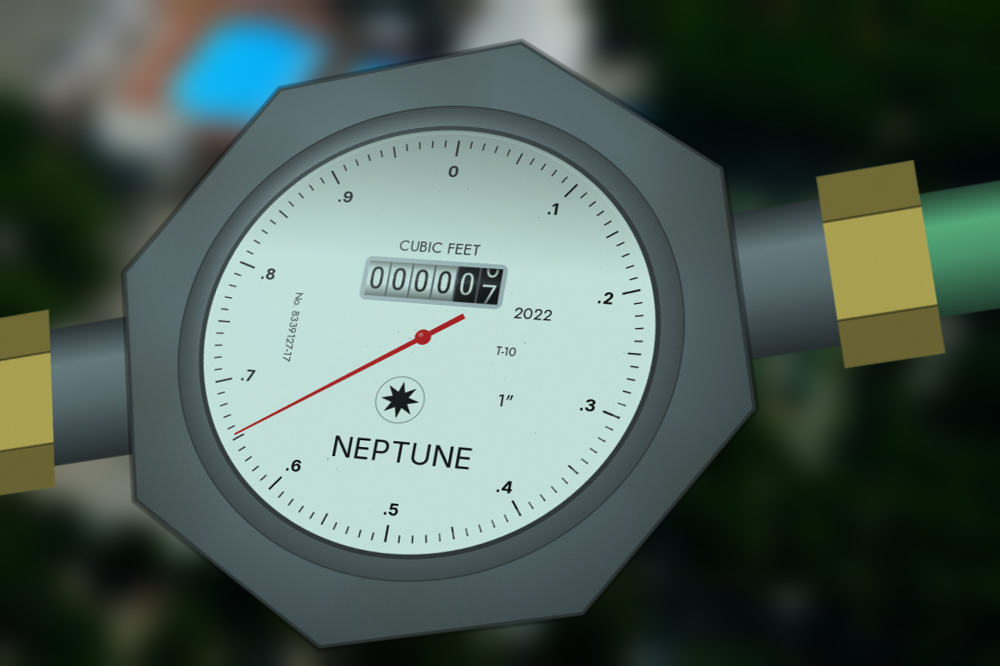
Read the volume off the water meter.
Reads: 6.65 ft³
